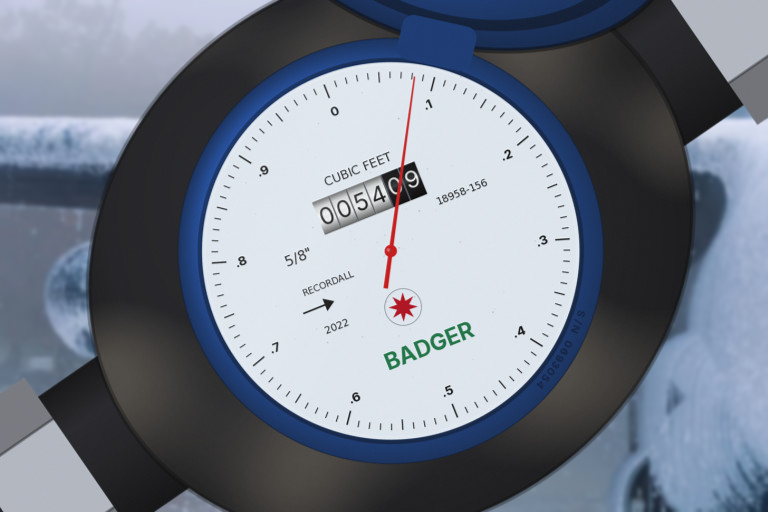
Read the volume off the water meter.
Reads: 5409.08 ft³
